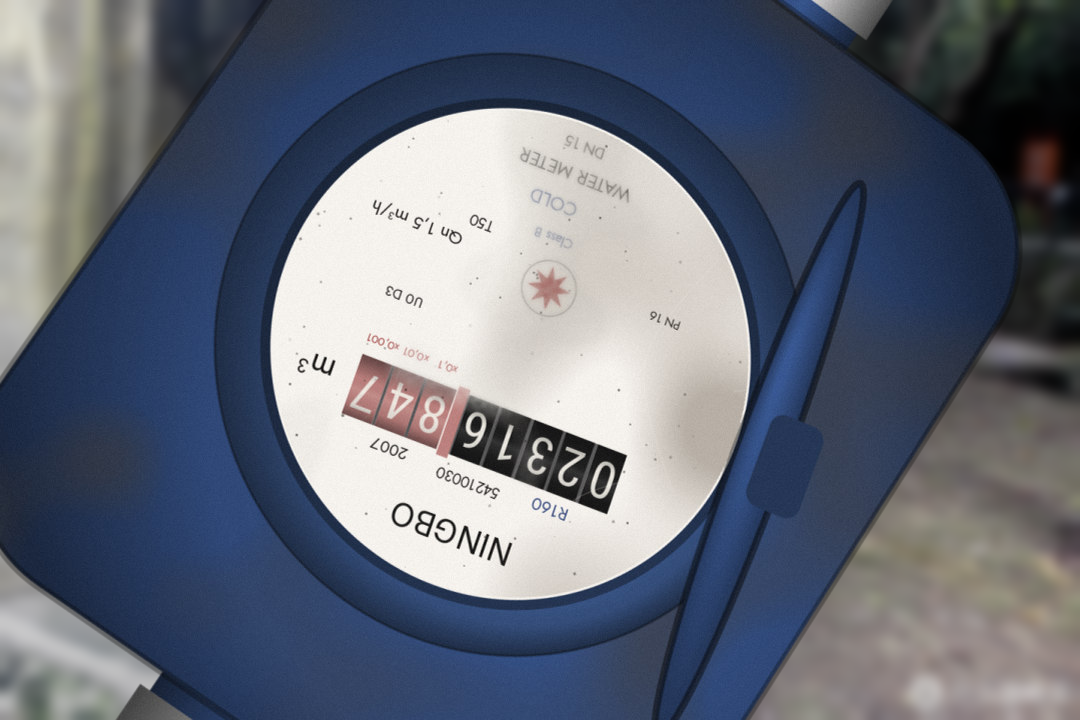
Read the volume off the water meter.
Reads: 2316.847 m³
